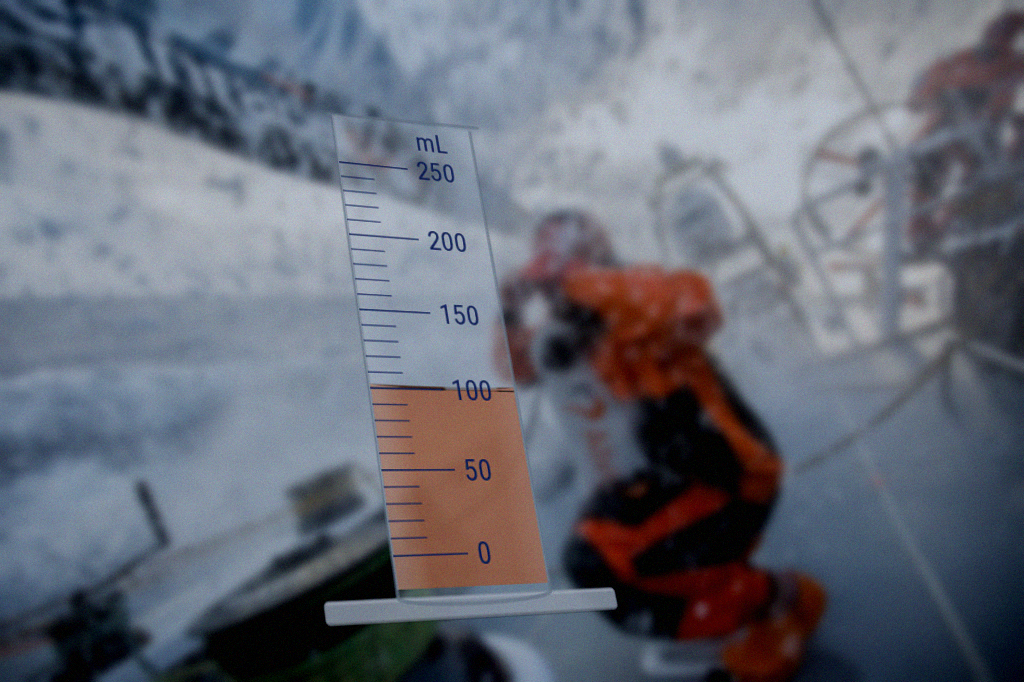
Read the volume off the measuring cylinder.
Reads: 100 mL
